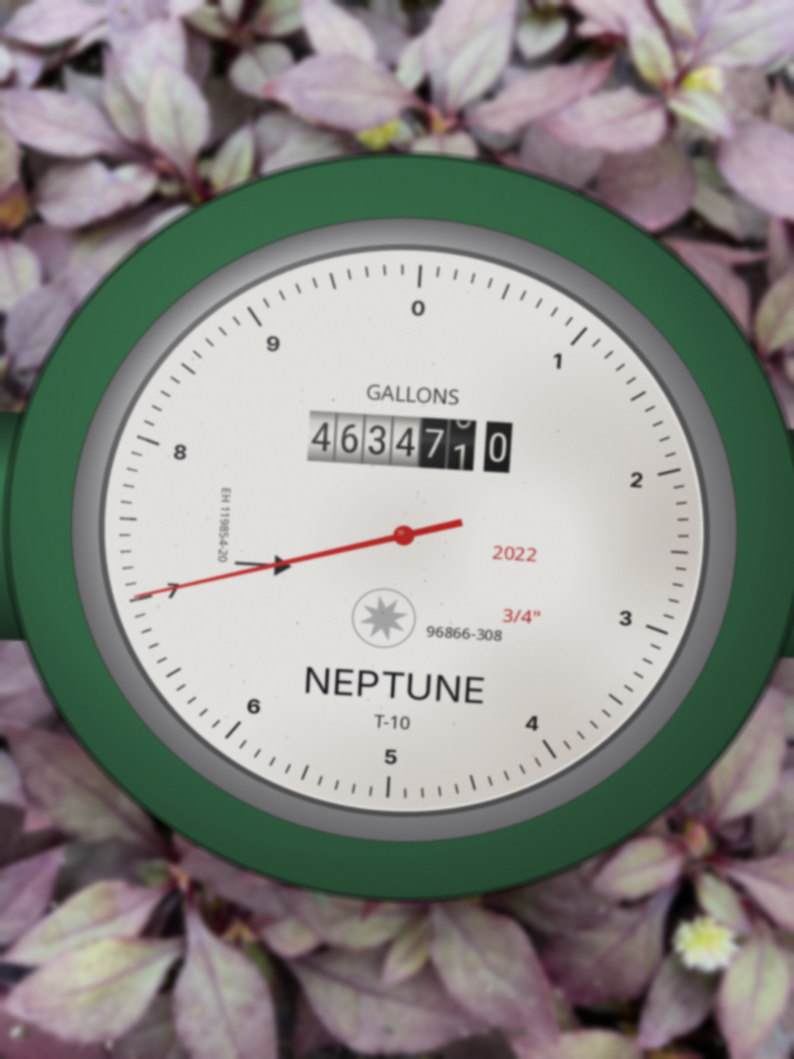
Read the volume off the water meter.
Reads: 4634707.0 gal
